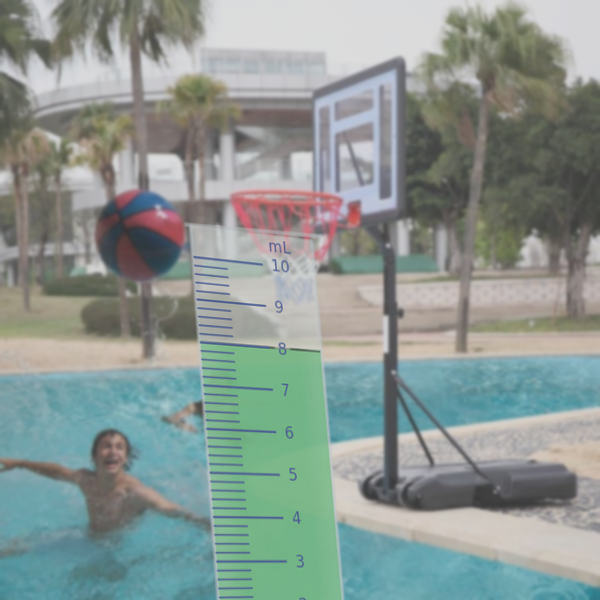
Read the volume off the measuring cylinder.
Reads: 8 mL
